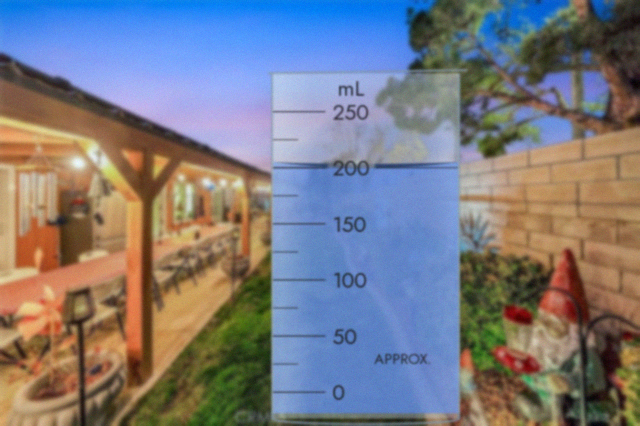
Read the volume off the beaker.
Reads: 200 mL
